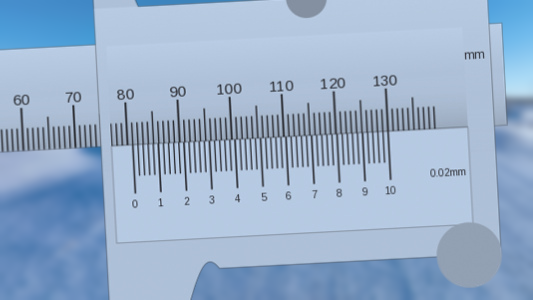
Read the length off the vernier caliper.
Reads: 81.0 mm
